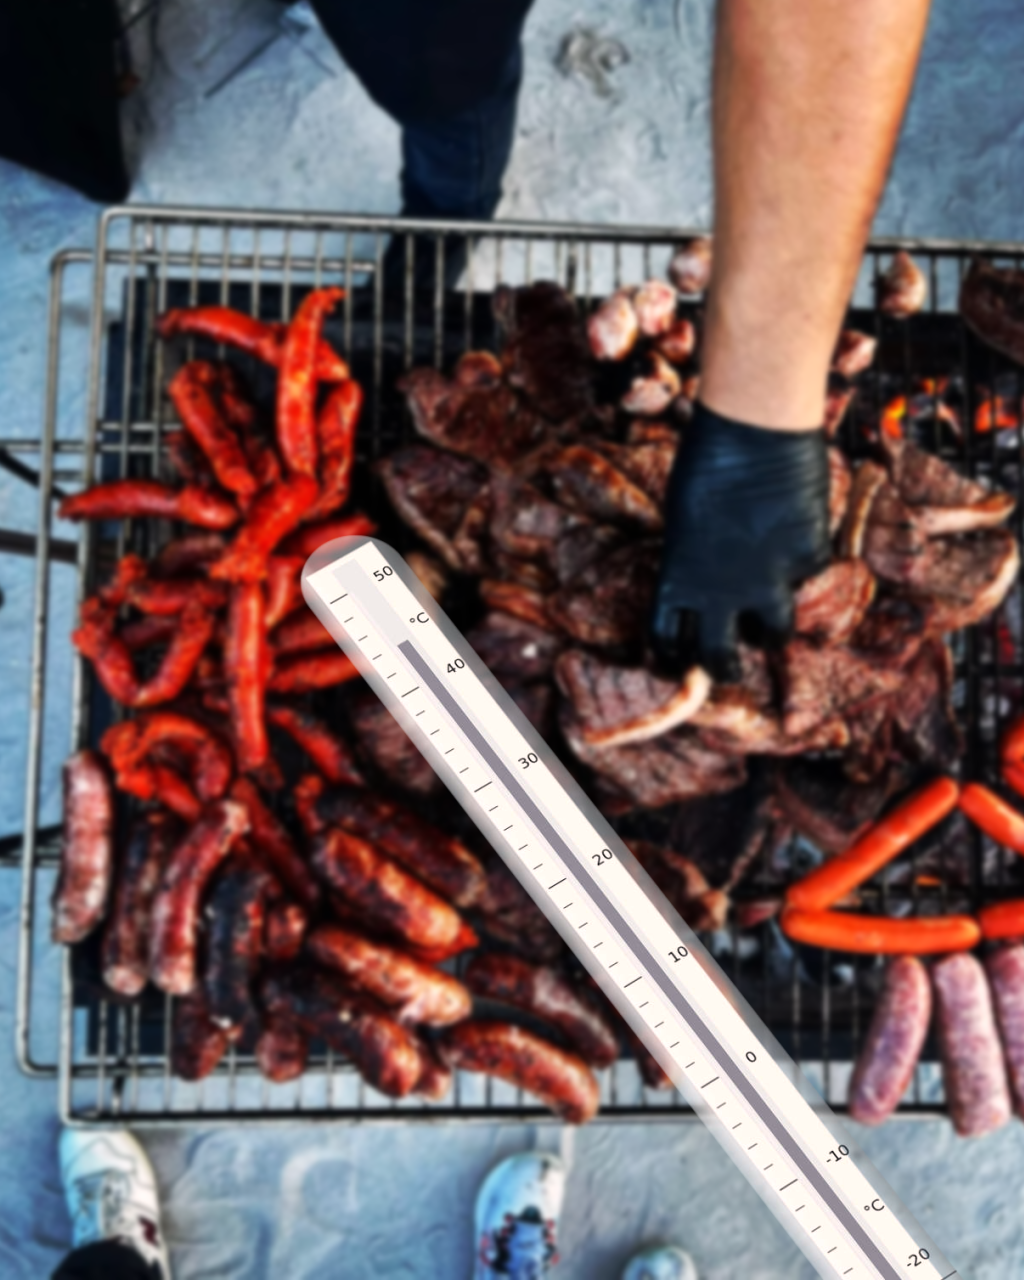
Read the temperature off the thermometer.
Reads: 44 °C
